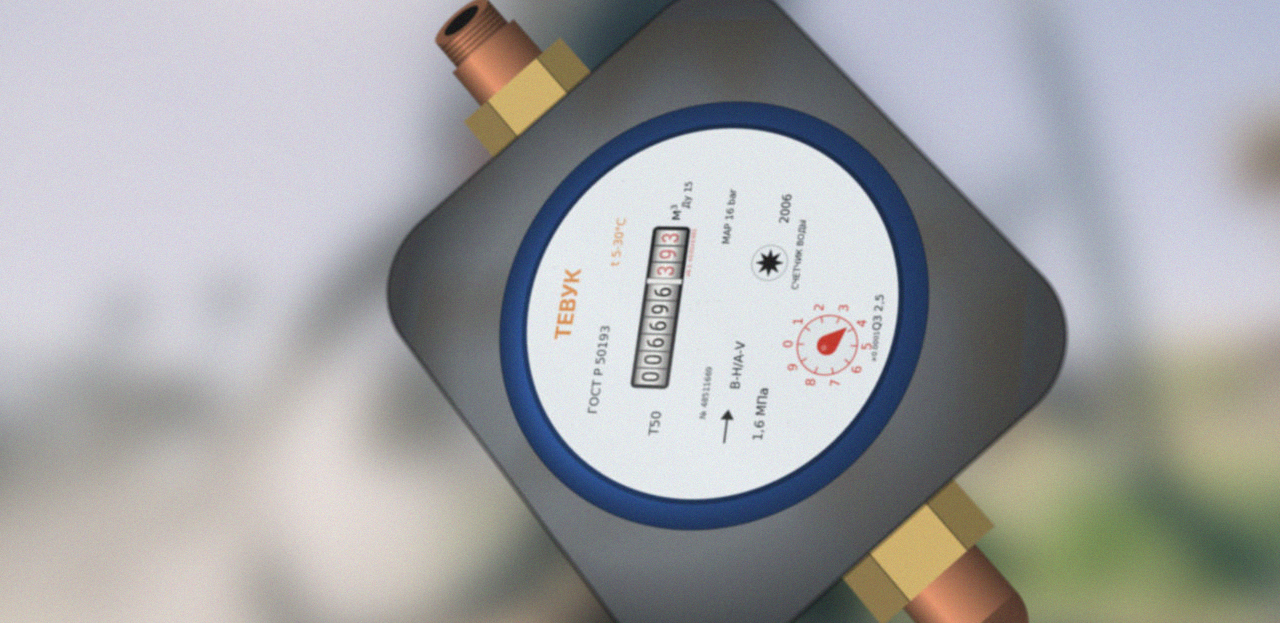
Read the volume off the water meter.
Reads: 6696.3933 m³
